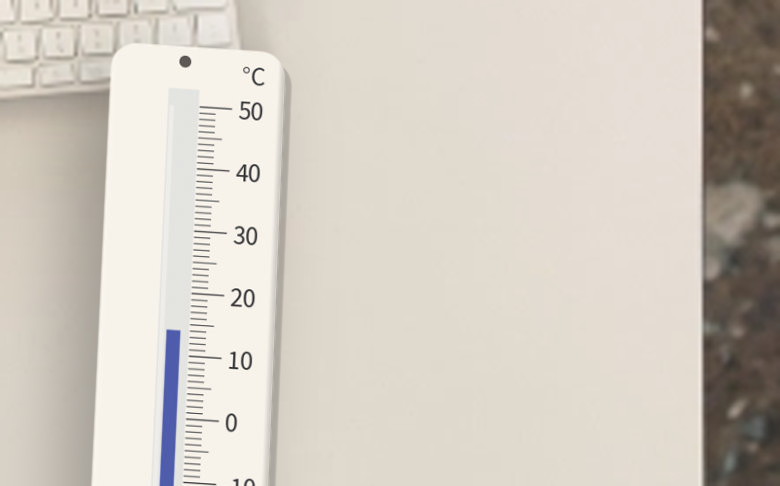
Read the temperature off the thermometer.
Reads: 14 °C
